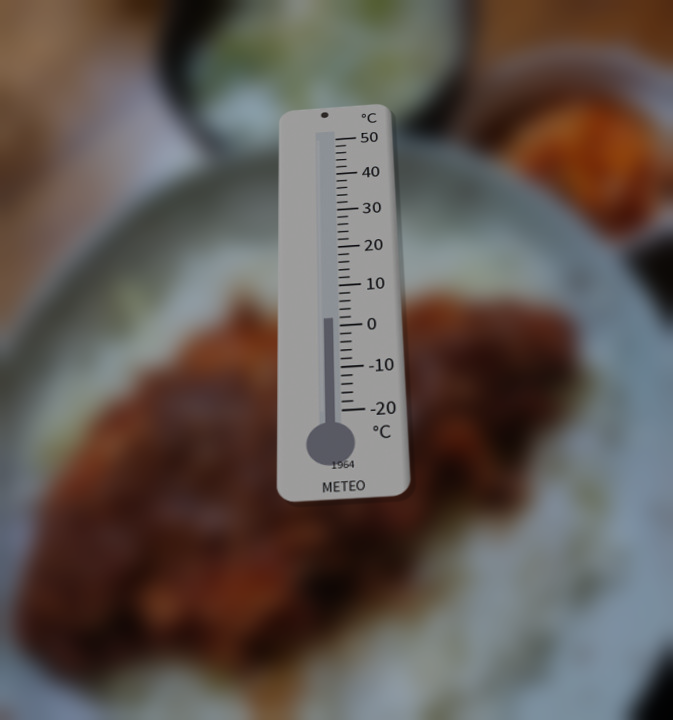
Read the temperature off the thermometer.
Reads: 2 °C
